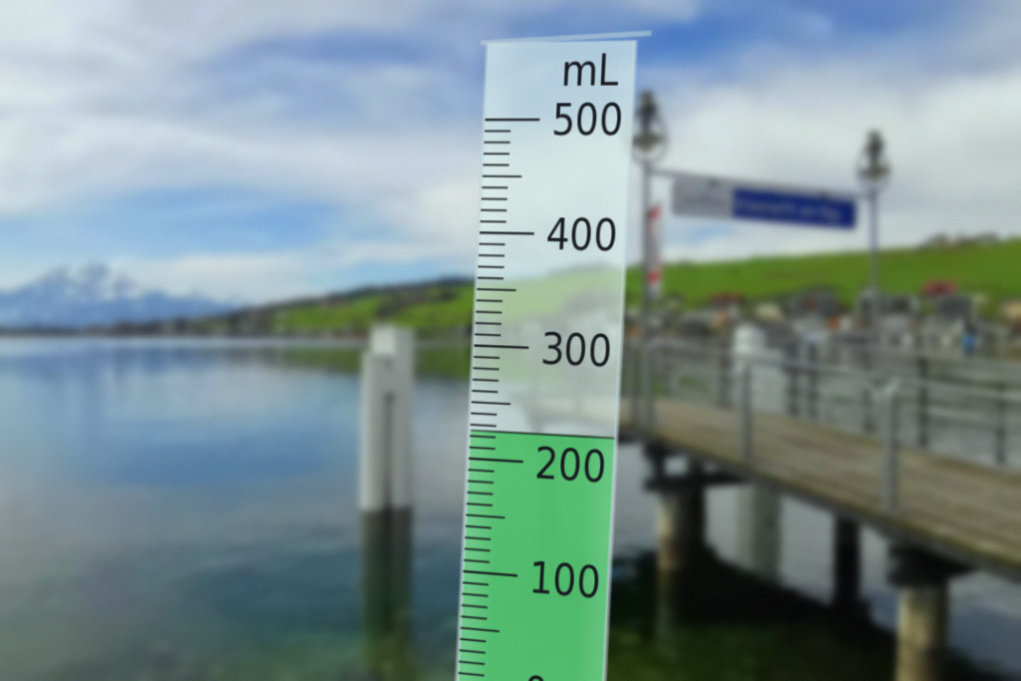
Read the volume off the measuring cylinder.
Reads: 225 mL
